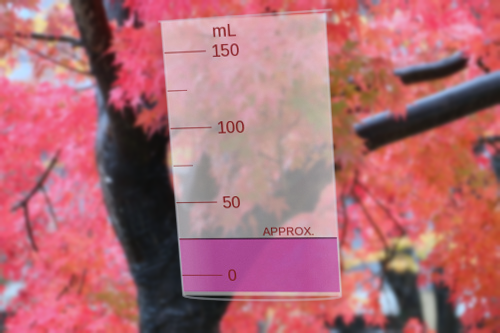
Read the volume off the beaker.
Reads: 25 mL
